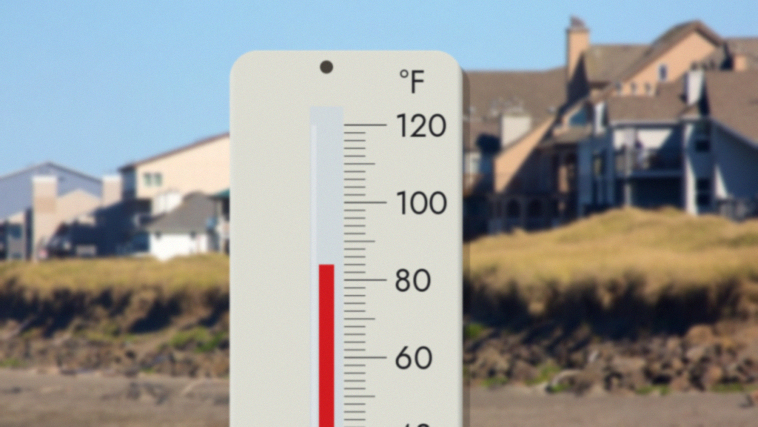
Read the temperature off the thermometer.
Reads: 84 °F
